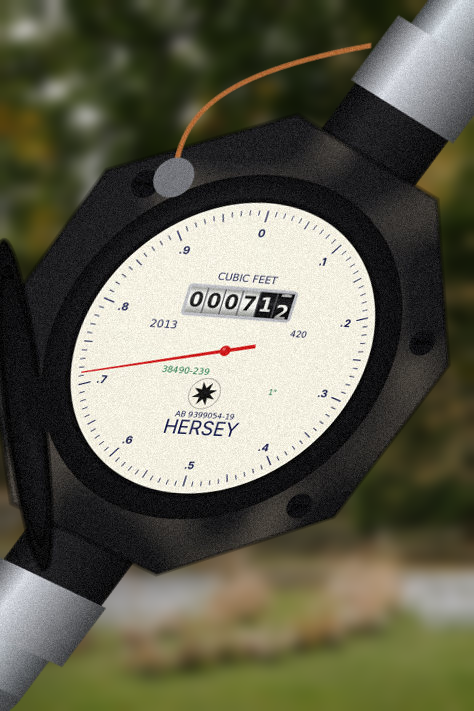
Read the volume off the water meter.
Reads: 711.71 ft³
